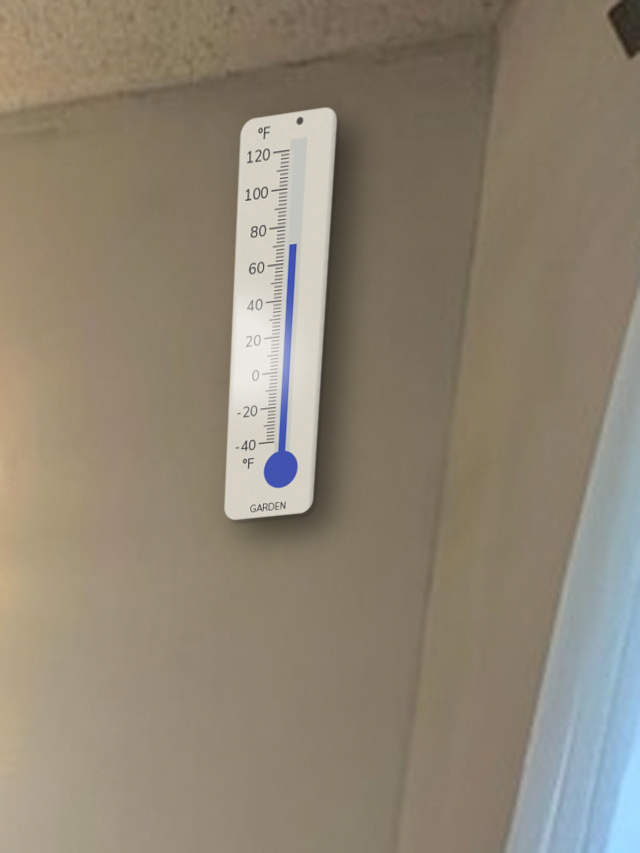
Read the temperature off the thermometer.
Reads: 70 °F
